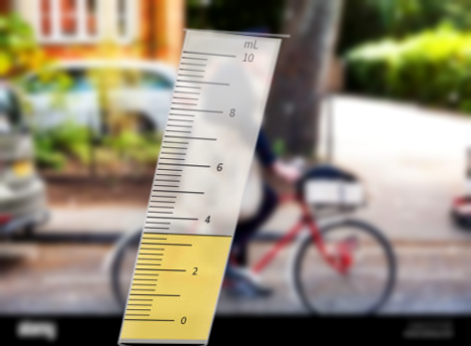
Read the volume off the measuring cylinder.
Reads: 3.4 mL
